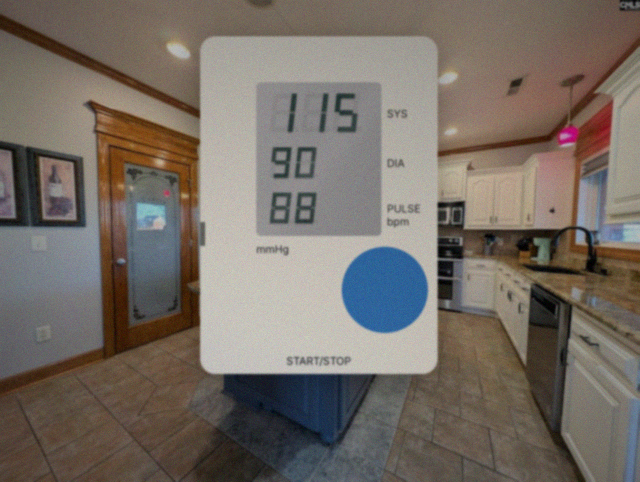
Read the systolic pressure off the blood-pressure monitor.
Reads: 115 mmHg
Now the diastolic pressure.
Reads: 90 mmHg
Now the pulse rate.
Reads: 88 bpm
